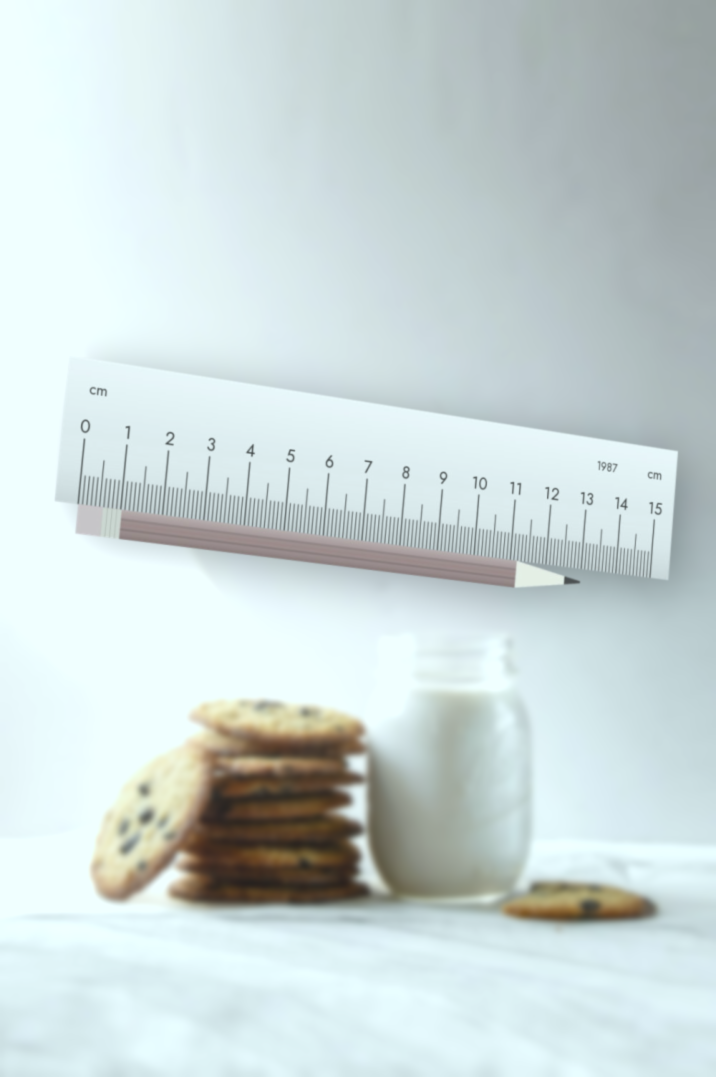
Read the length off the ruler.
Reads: 13 cm
